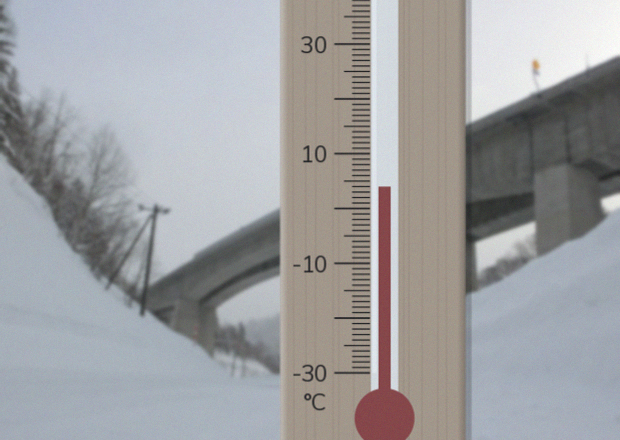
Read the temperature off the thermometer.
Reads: 4 °C
